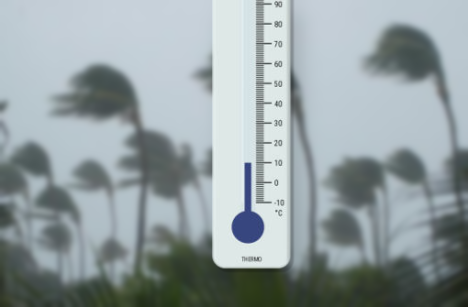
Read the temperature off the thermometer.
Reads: 10 °C
